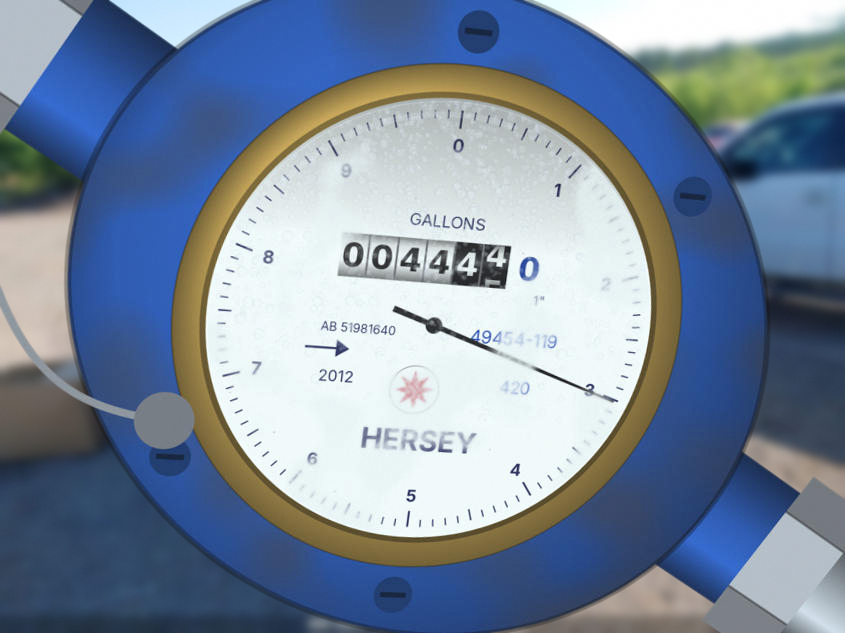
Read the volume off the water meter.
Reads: 44443.0 gal
